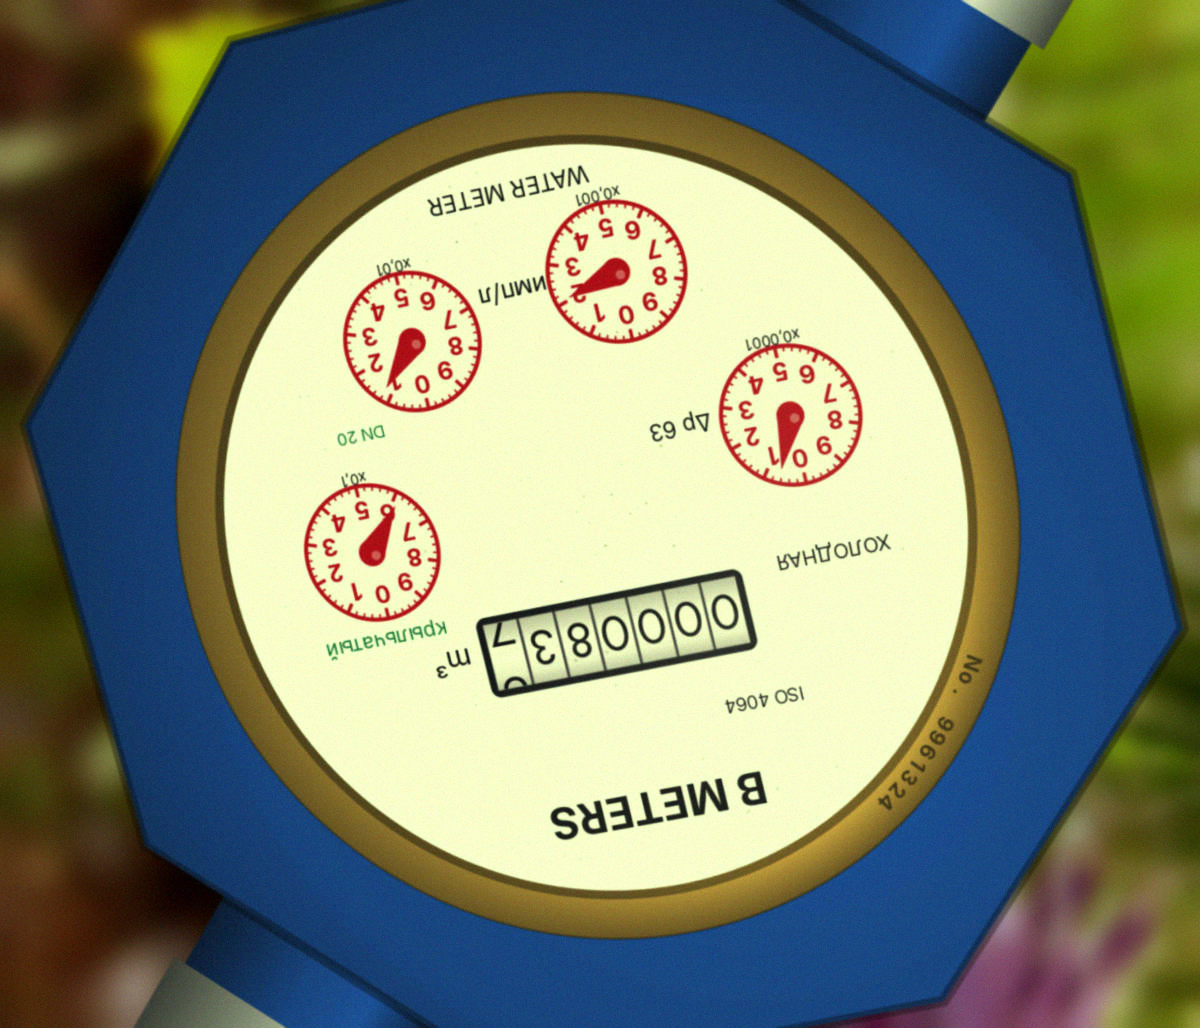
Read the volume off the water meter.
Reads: 836.6120 m³
